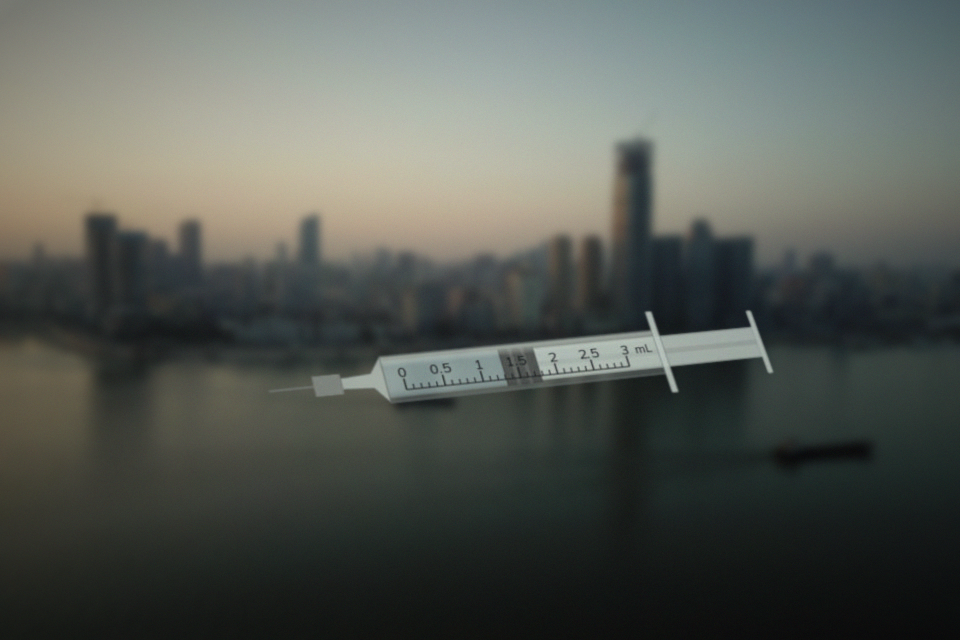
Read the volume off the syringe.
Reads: 1.3 mL
